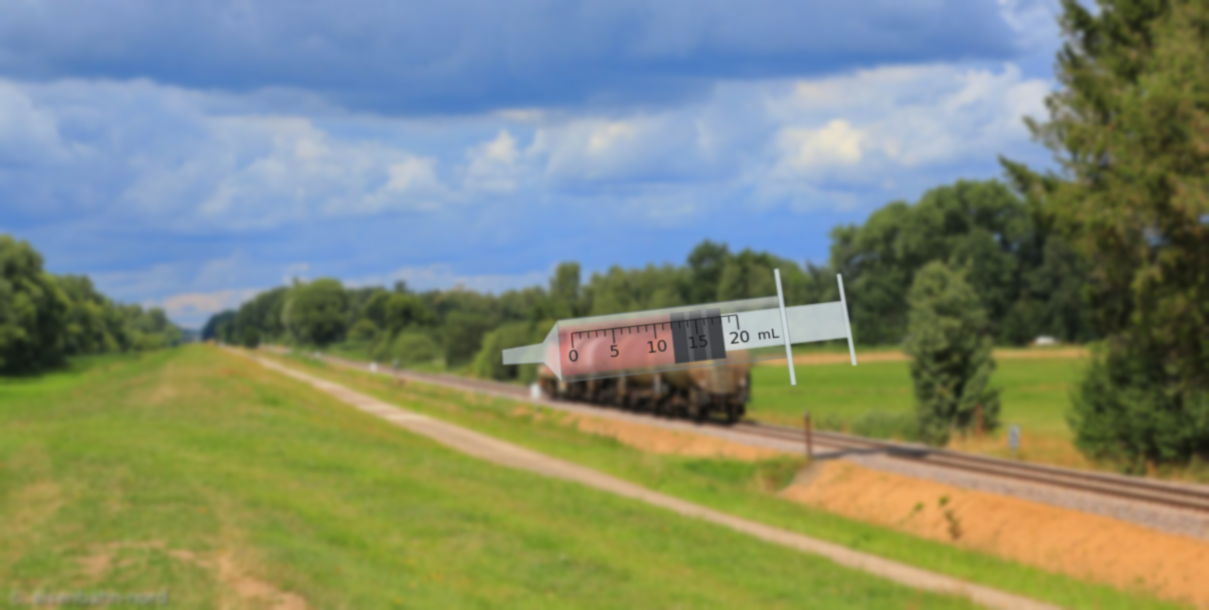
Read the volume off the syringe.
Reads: 12 mL
